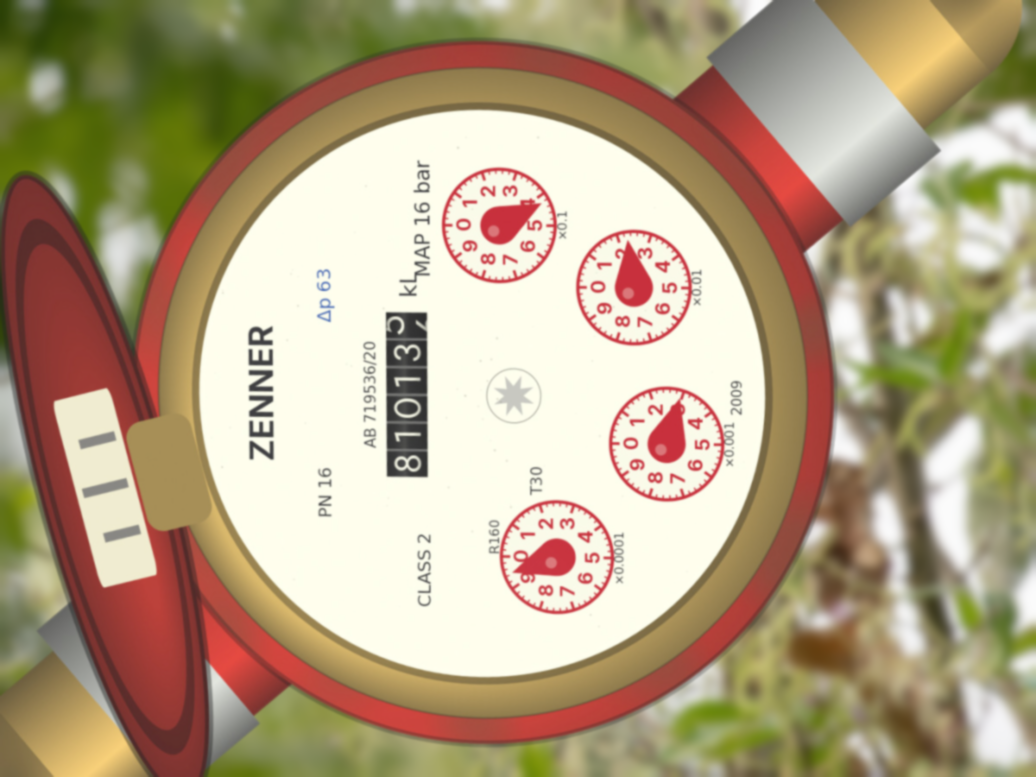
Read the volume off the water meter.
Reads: 810135.4229 kL
